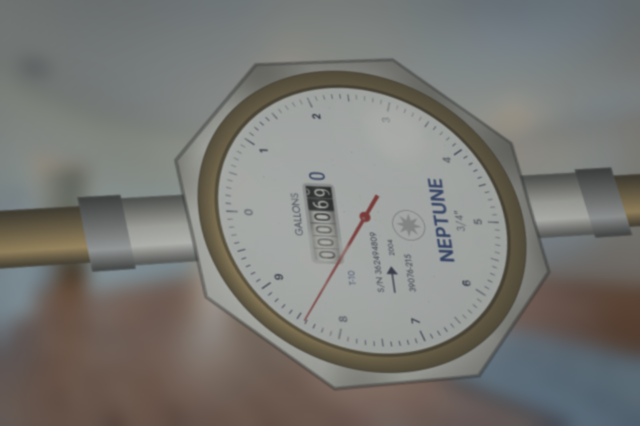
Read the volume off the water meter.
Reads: 688.4 gal
